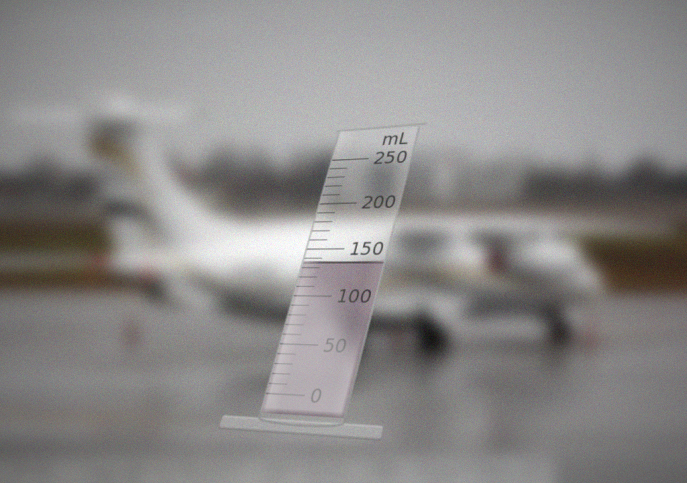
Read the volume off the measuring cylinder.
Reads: 135 mL
